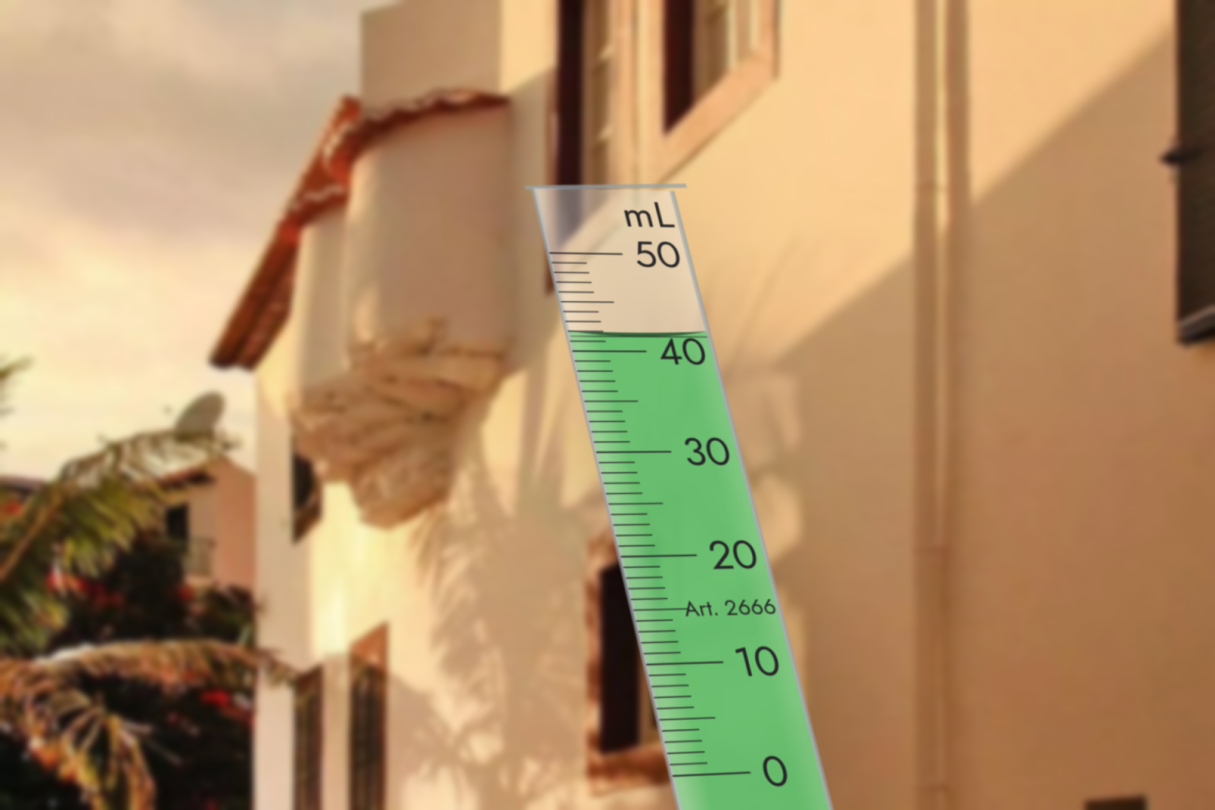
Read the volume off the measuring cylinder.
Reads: 41.5 mL
